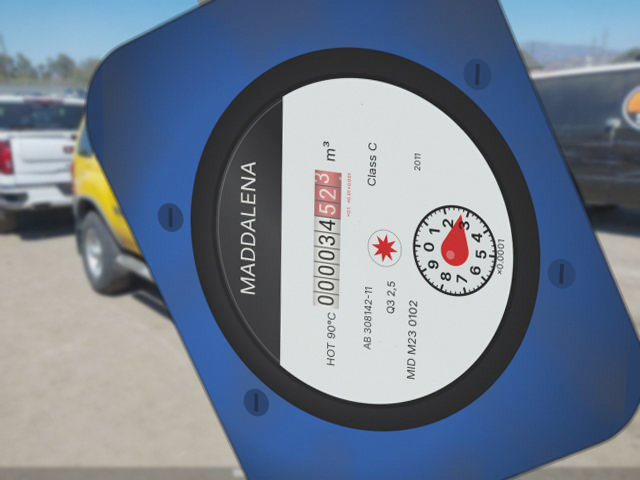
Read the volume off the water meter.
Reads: 34.5232 m³
